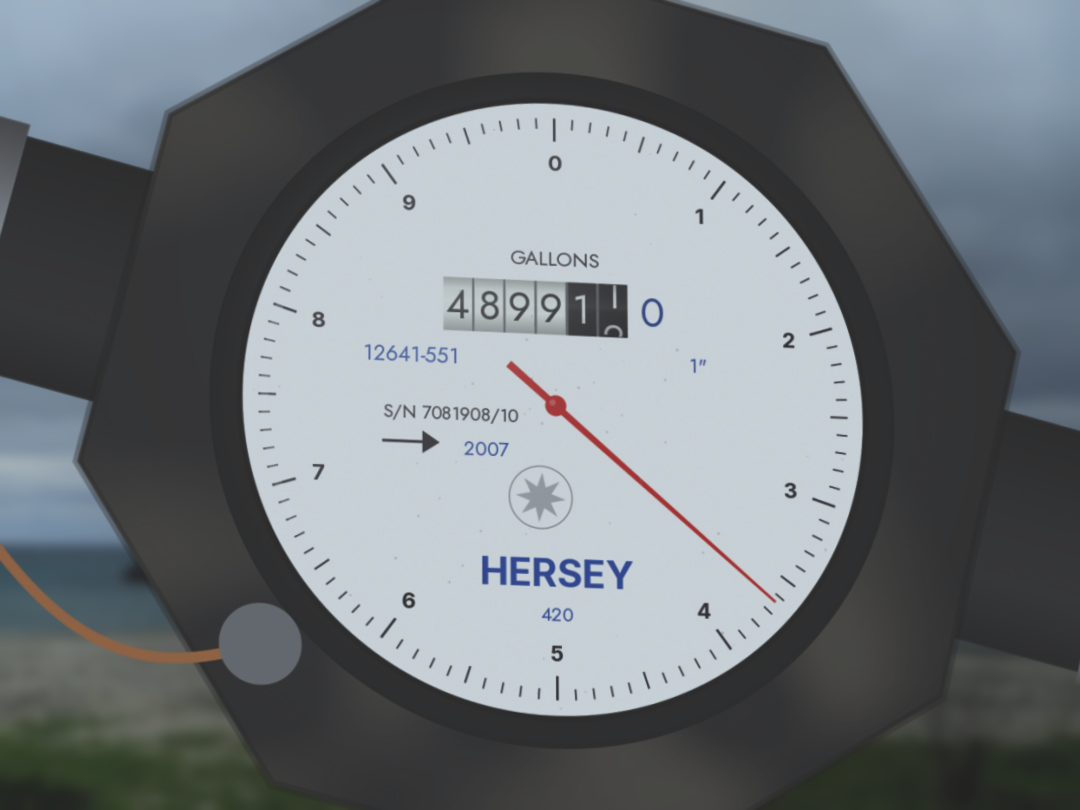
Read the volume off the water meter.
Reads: 4899113.6 gal
